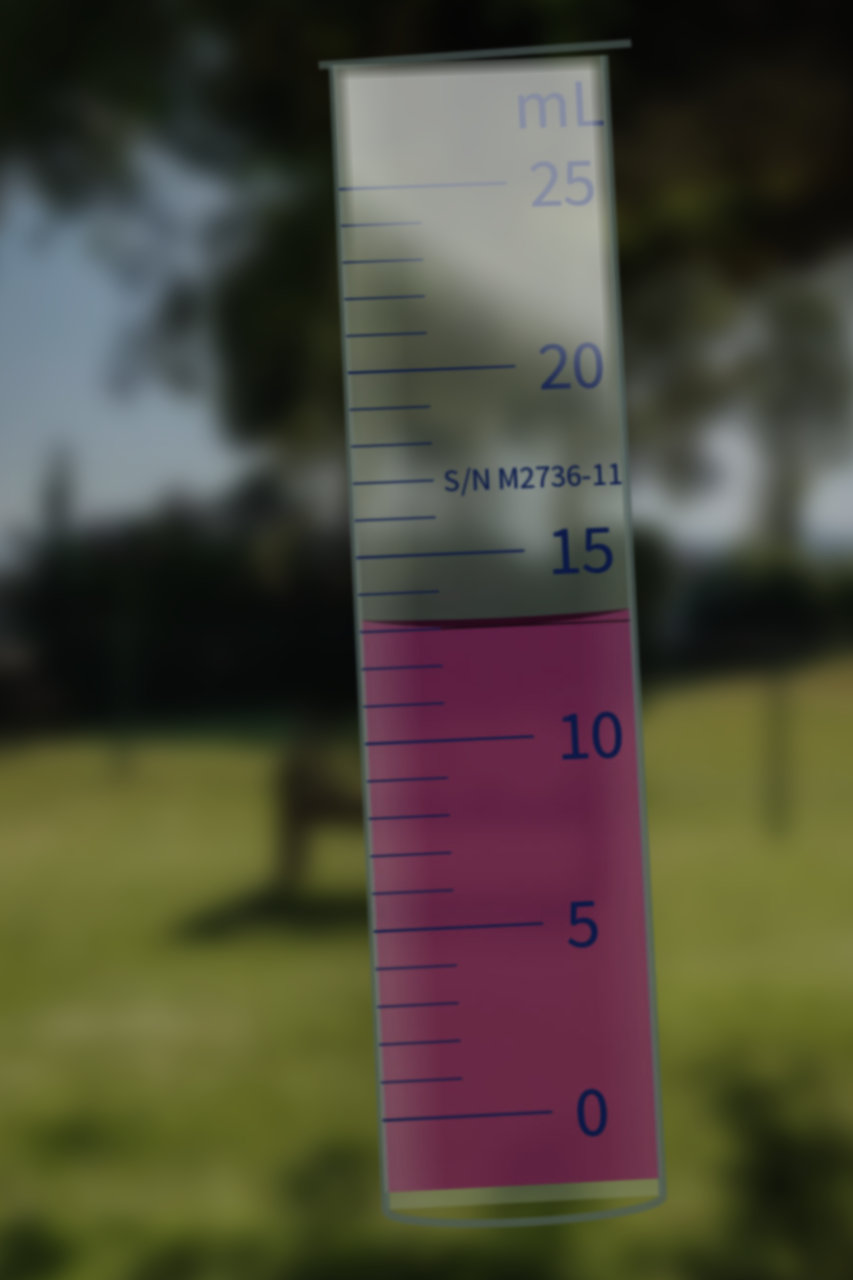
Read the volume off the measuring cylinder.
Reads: 13 mL
